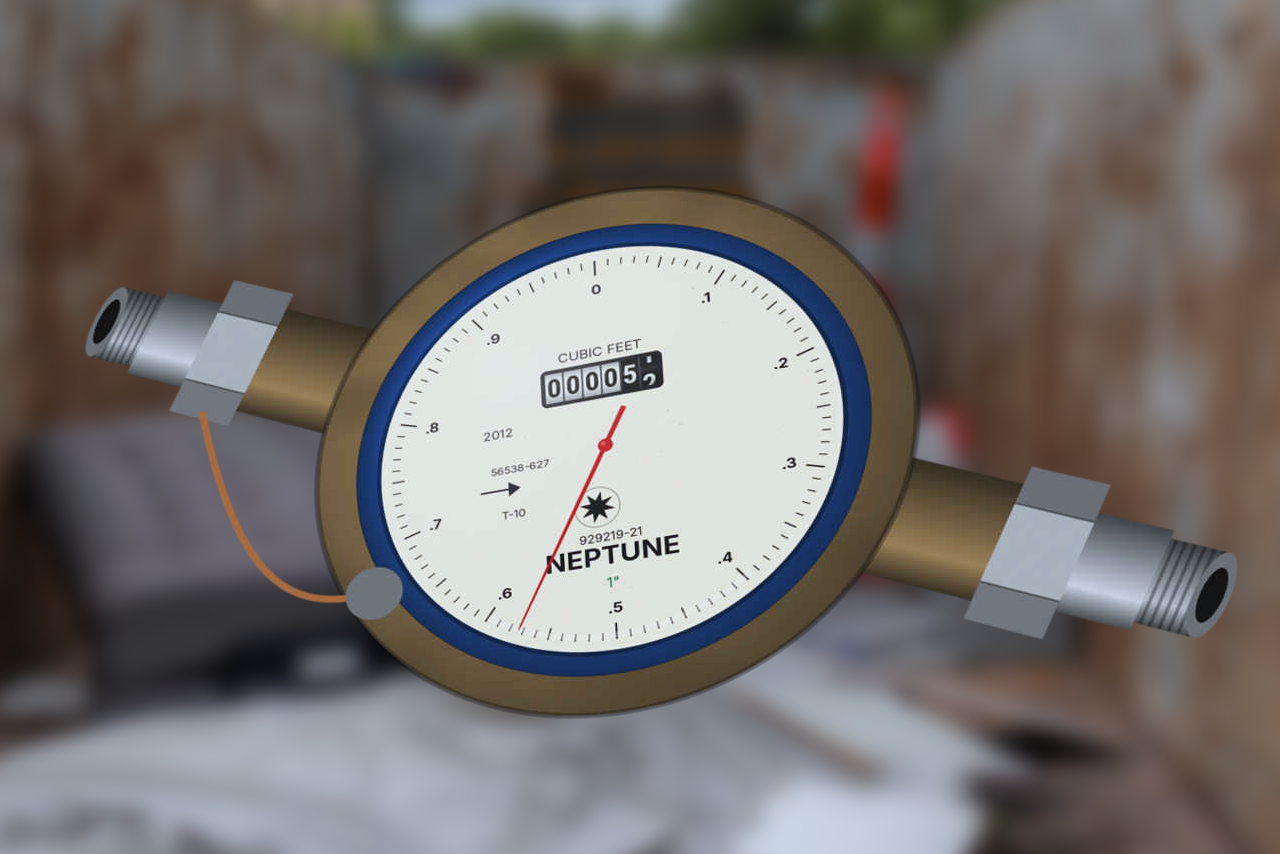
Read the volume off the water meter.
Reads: 51.57 ft³
